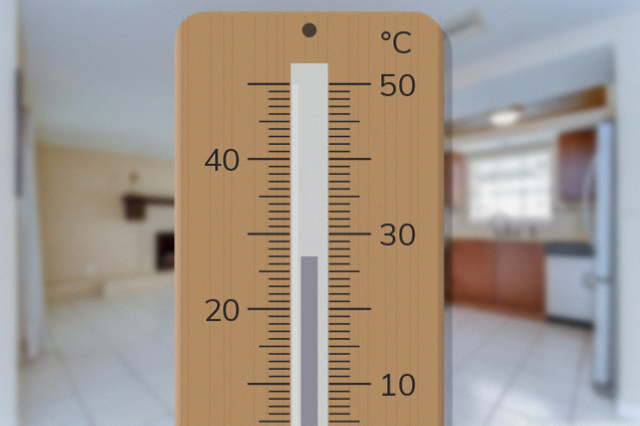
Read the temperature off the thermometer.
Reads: 27 °C
